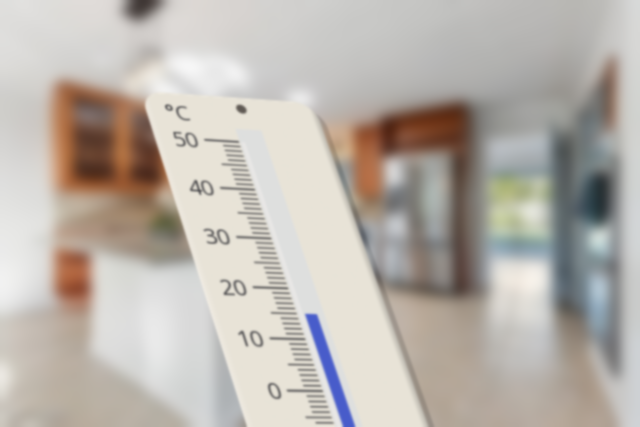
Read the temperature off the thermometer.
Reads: 15 °C
